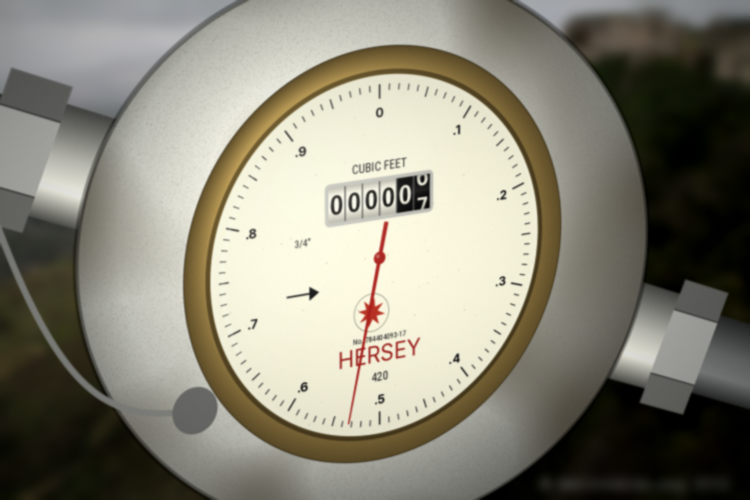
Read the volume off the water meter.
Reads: 6.53 ft³
